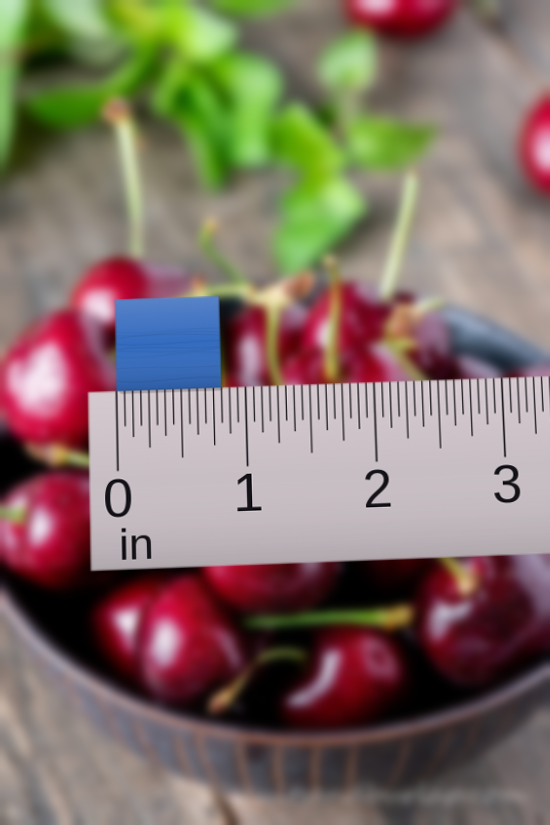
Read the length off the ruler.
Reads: 0.8125 in
